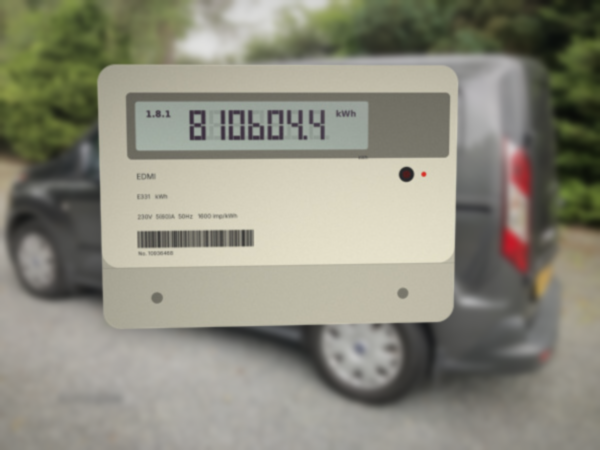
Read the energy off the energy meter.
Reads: 810604.4 kWh
